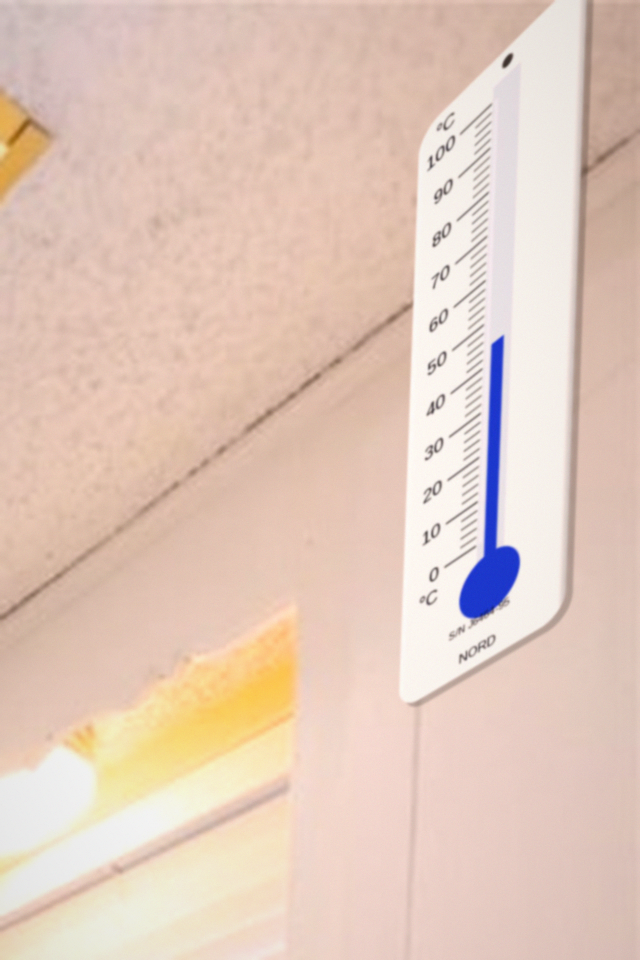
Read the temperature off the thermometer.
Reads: 44 °C
